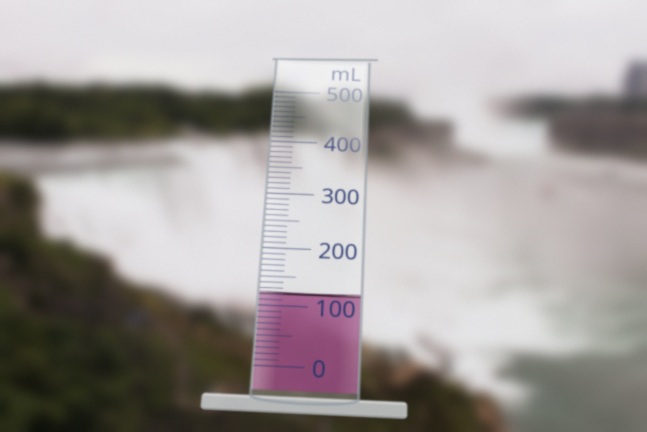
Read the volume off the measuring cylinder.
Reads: 120 mL
